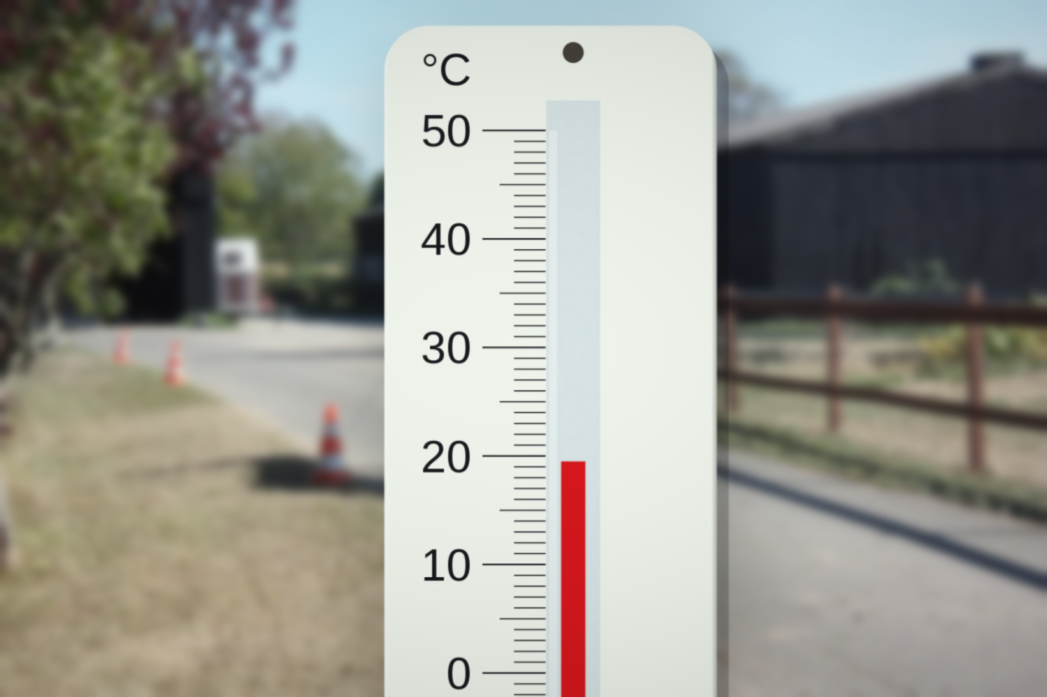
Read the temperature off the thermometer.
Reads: 19.5 °C
